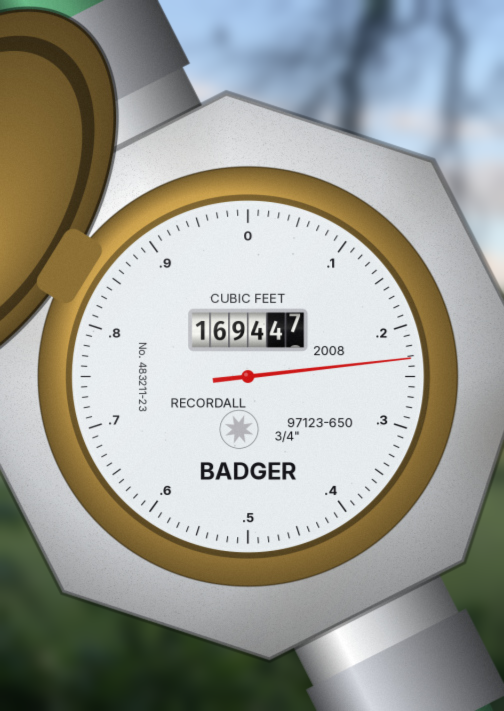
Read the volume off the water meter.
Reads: 169447.23 ft³
